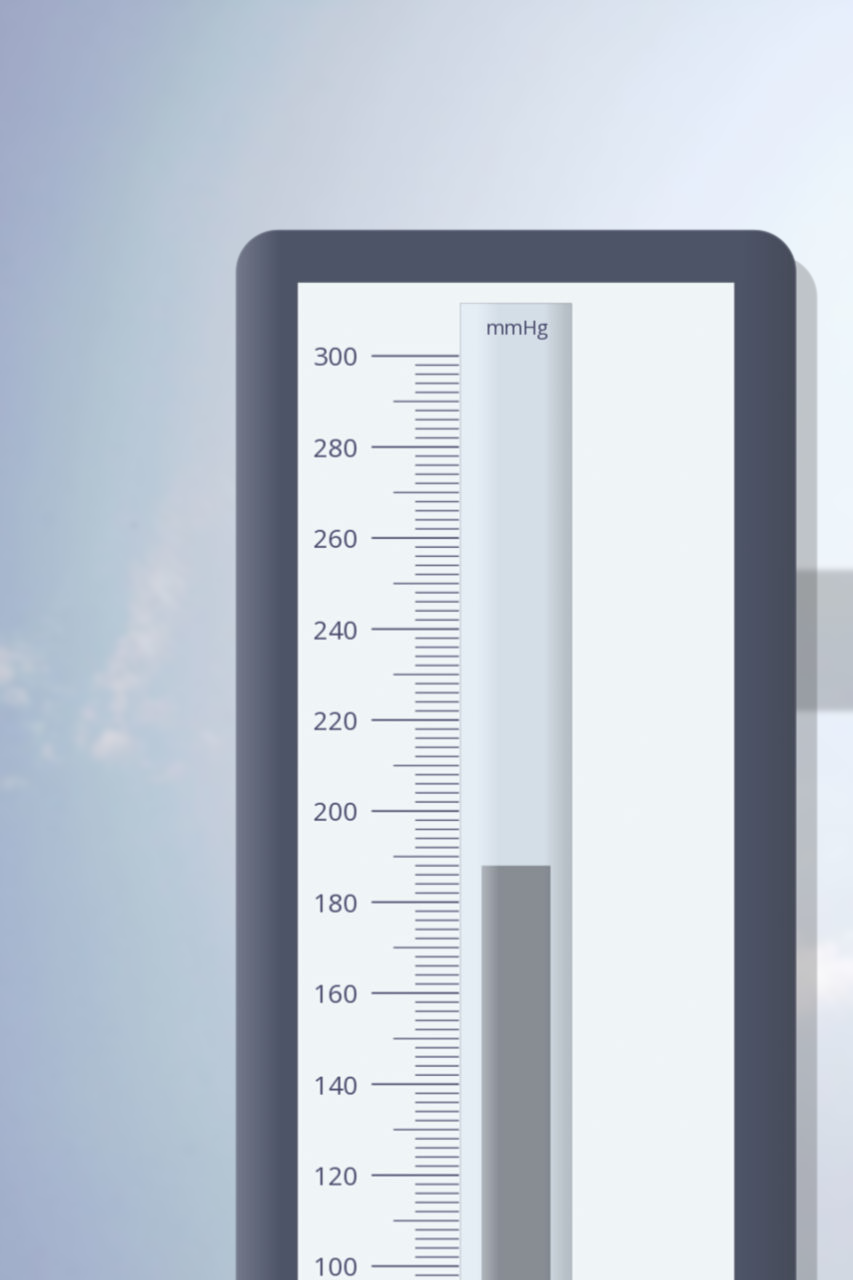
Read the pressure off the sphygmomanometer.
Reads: 188 mmHg
